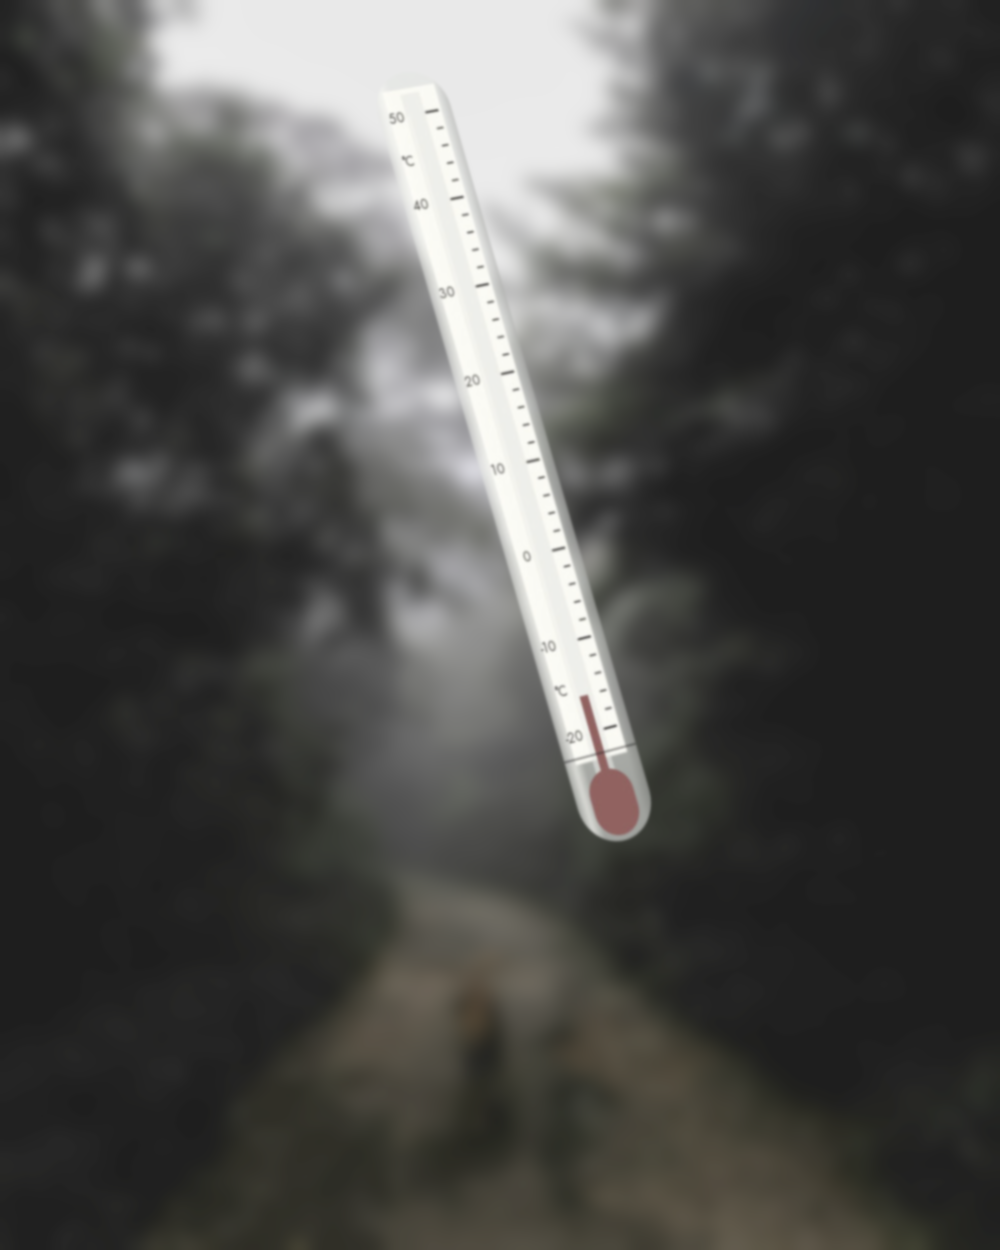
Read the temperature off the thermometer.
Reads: -16 °C
